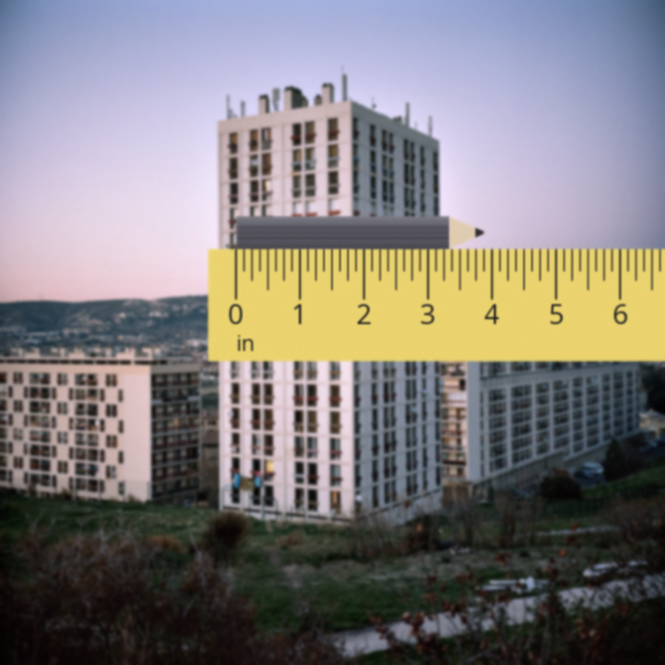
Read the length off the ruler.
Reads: 3.875 in
